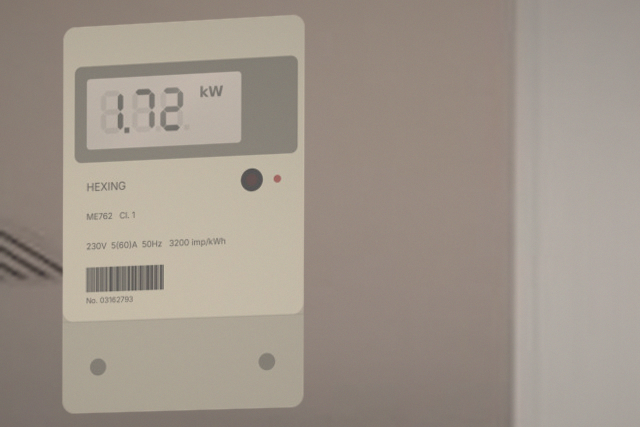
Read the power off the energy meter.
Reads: 1.72 kW
